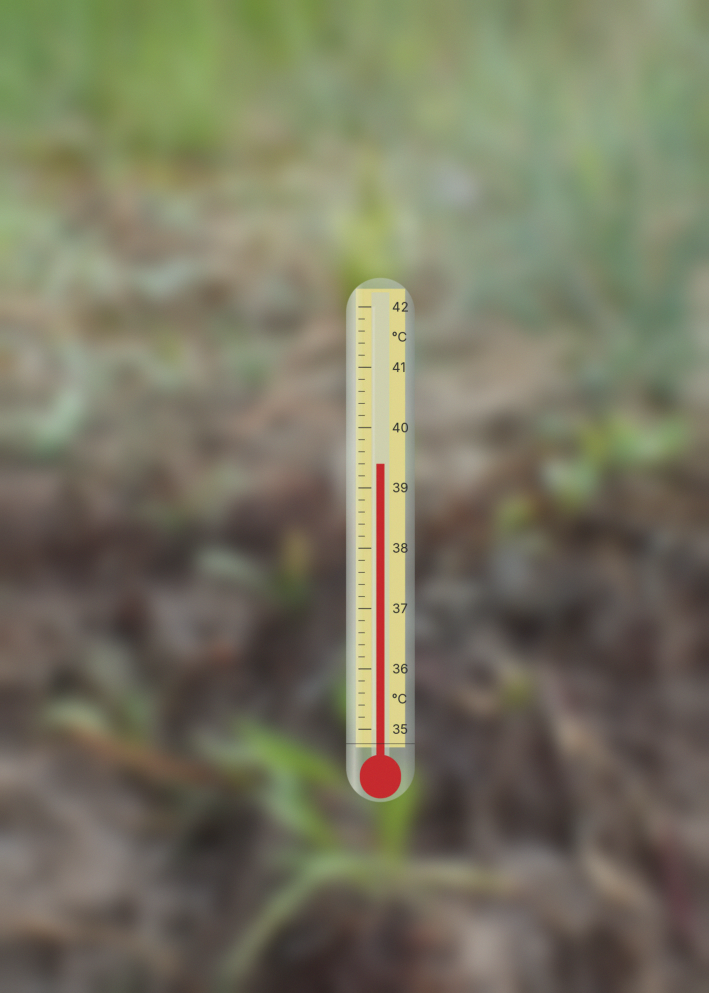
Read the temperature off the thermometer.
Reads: 39.4 °C
